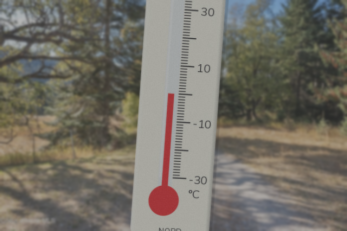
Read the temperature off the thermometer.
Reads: 0 °C
